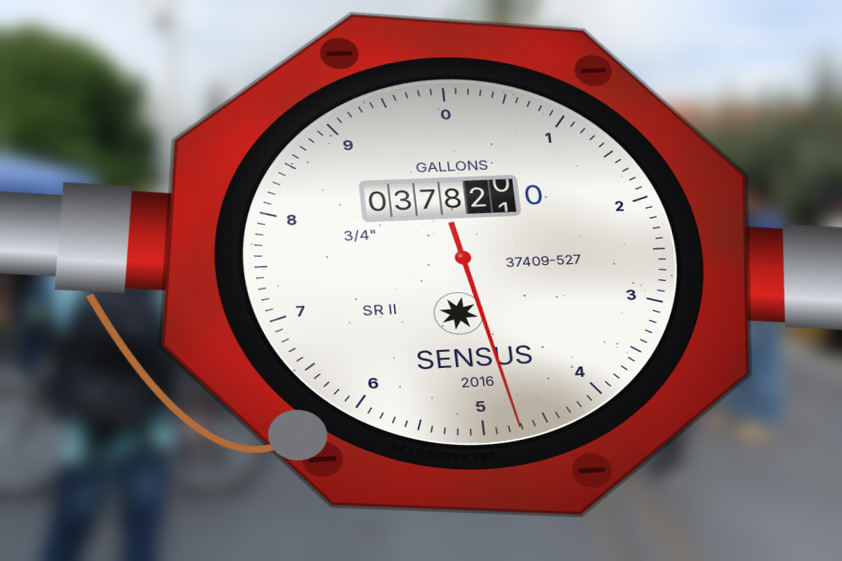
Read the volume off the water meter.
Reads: 378204.7 gal
